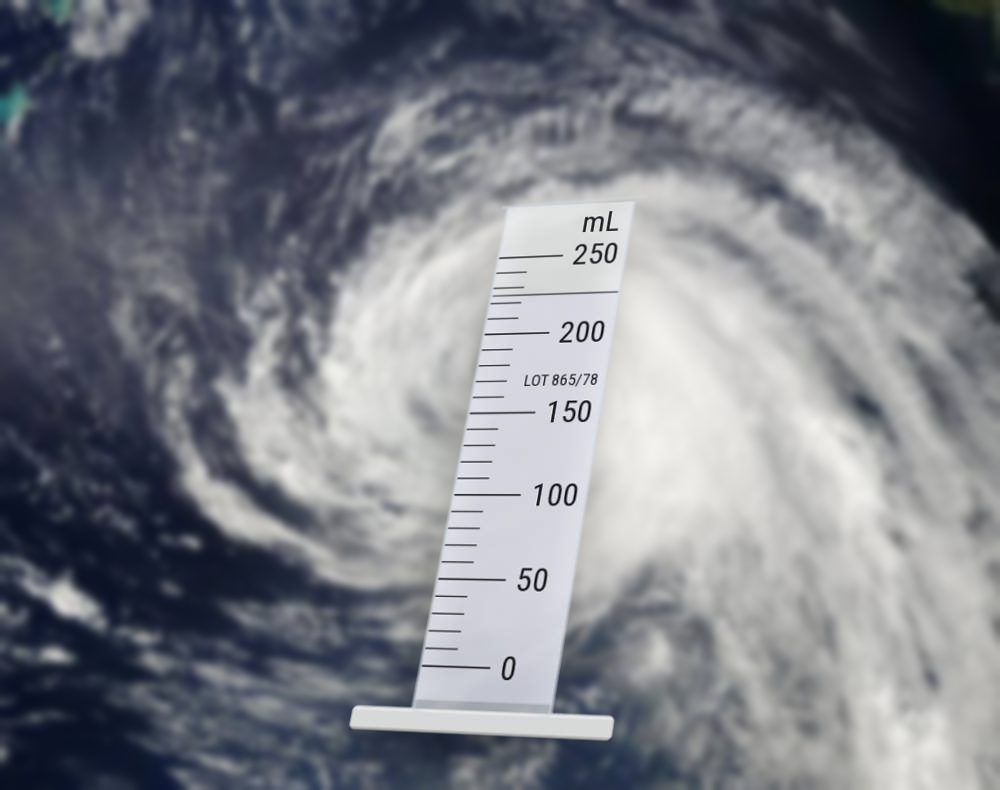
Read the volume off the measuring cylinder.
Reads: 225 mL
